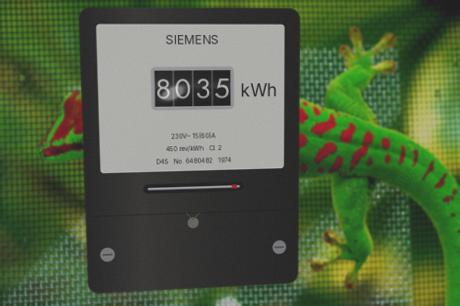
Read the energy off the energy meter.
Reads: 8035 kWh
